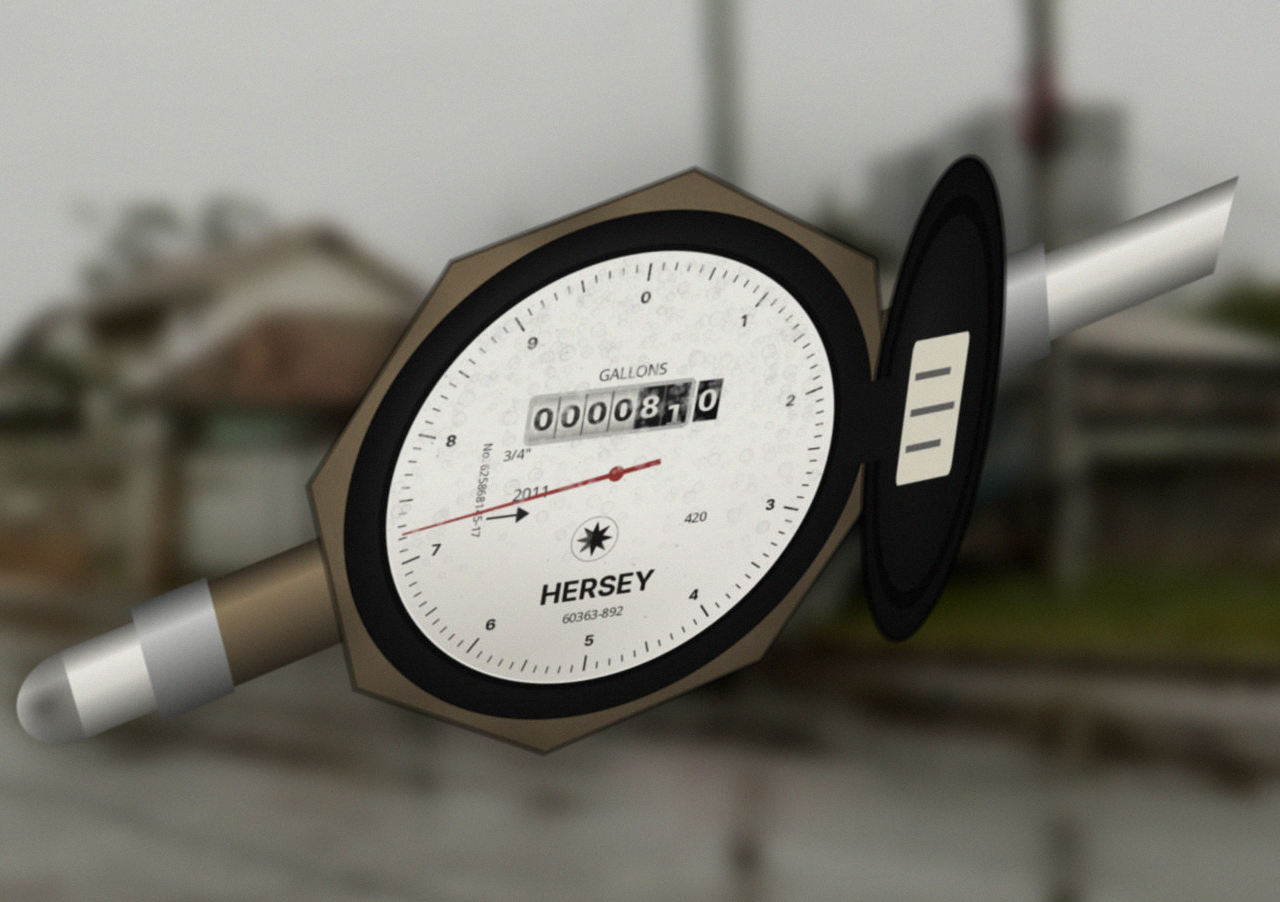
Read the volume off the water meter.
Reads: 807.2 gal
